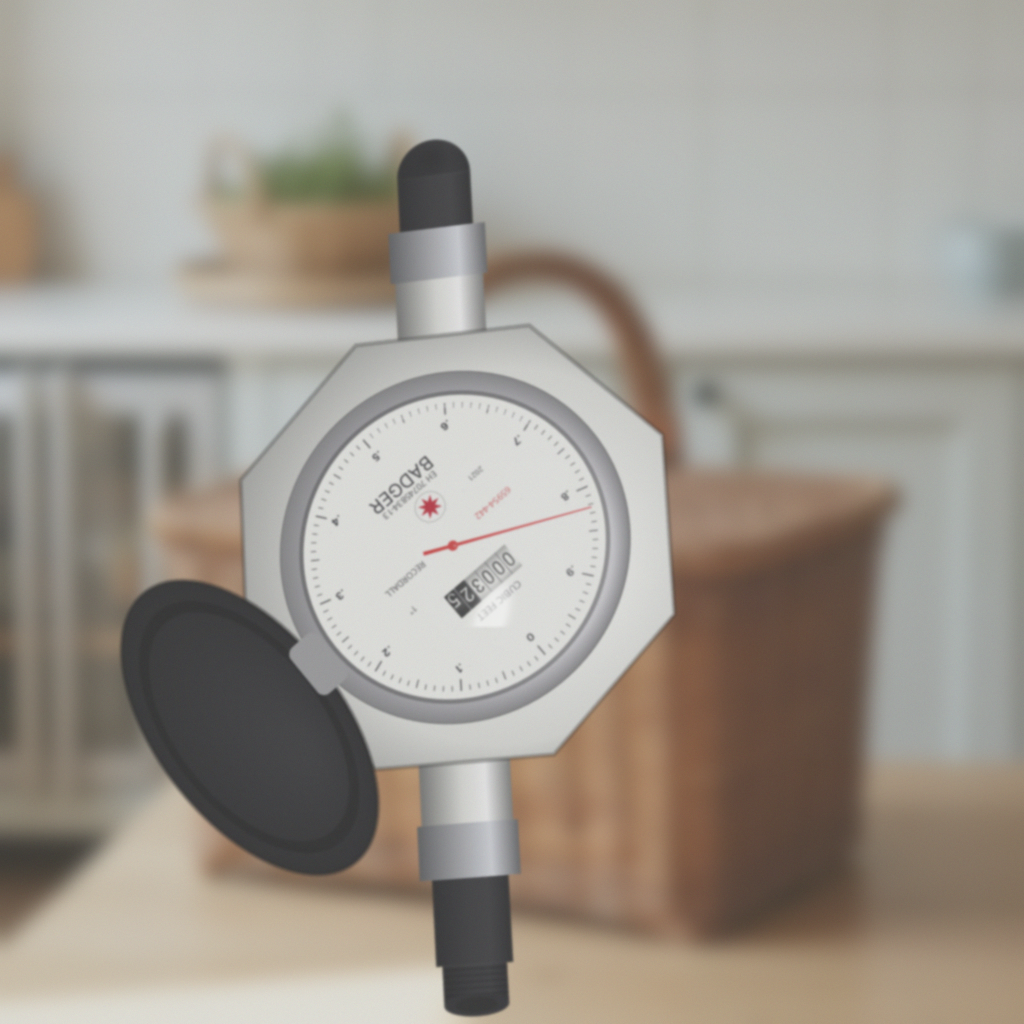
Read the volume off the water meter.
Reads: 324.82 ft³
